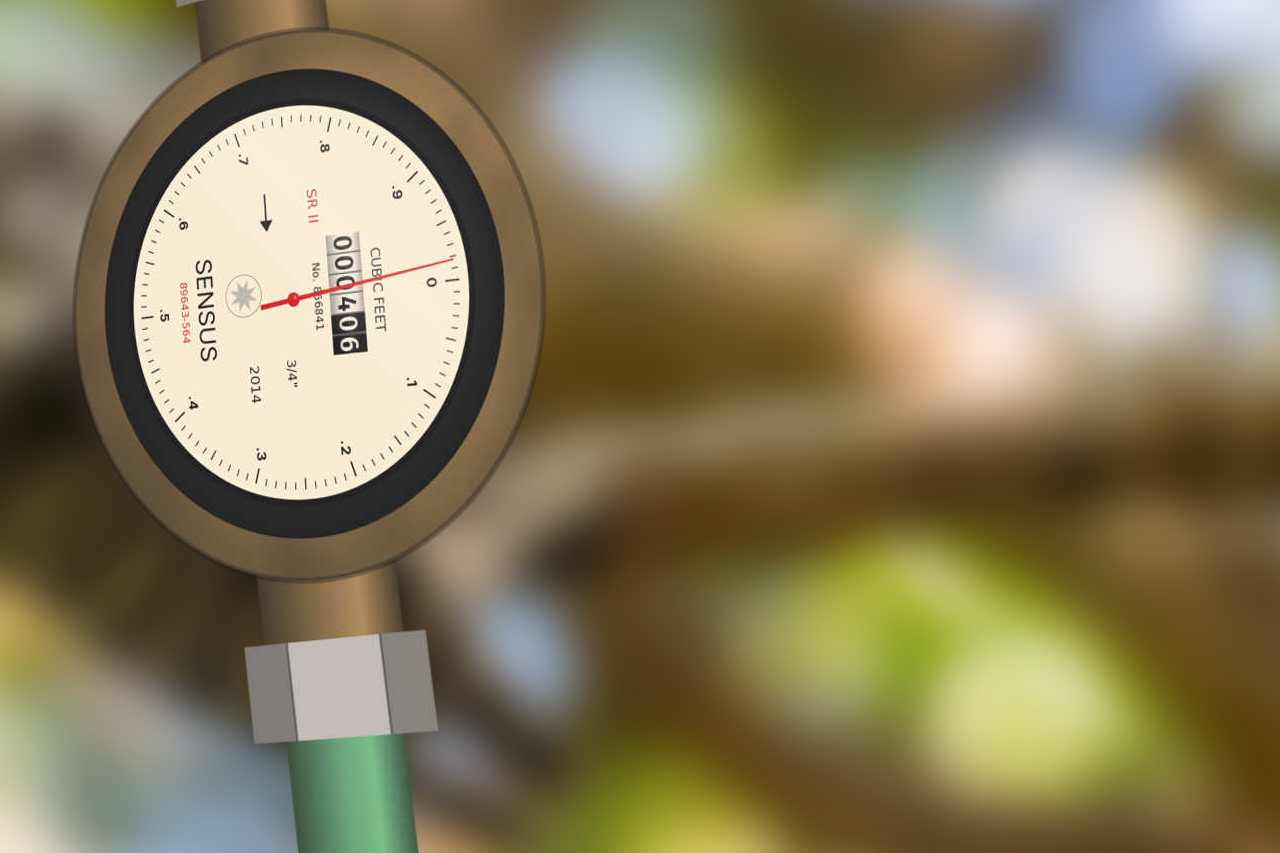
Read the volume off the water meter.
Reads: 405.98 ft³
